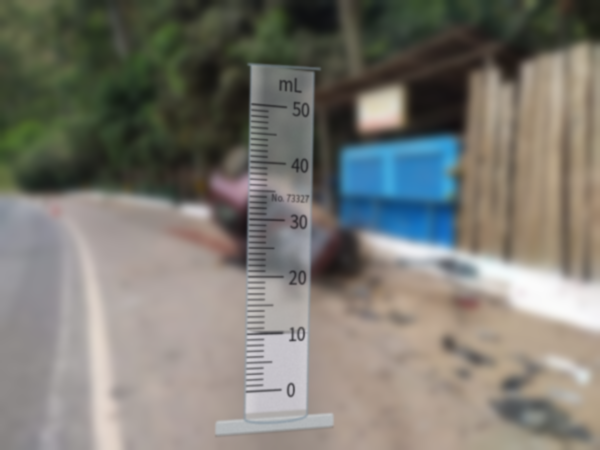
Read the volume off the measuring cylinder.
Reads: 10 mL
